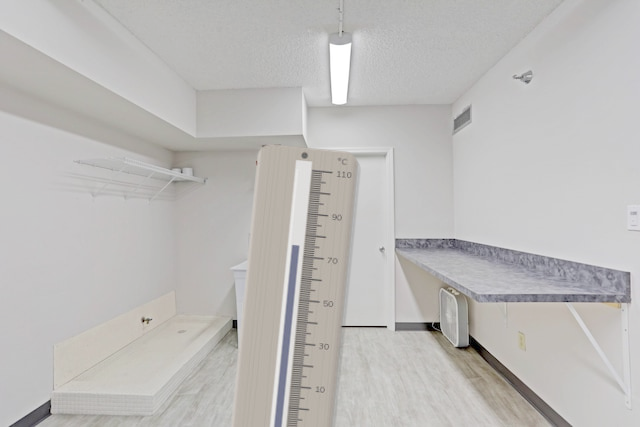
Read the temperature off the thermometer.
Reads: 75 °C
